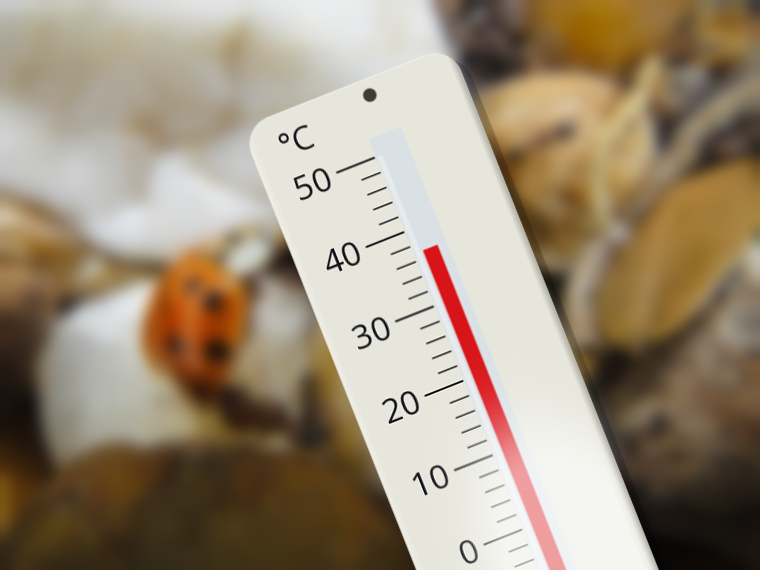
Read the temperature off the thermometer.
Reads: 37 °C
